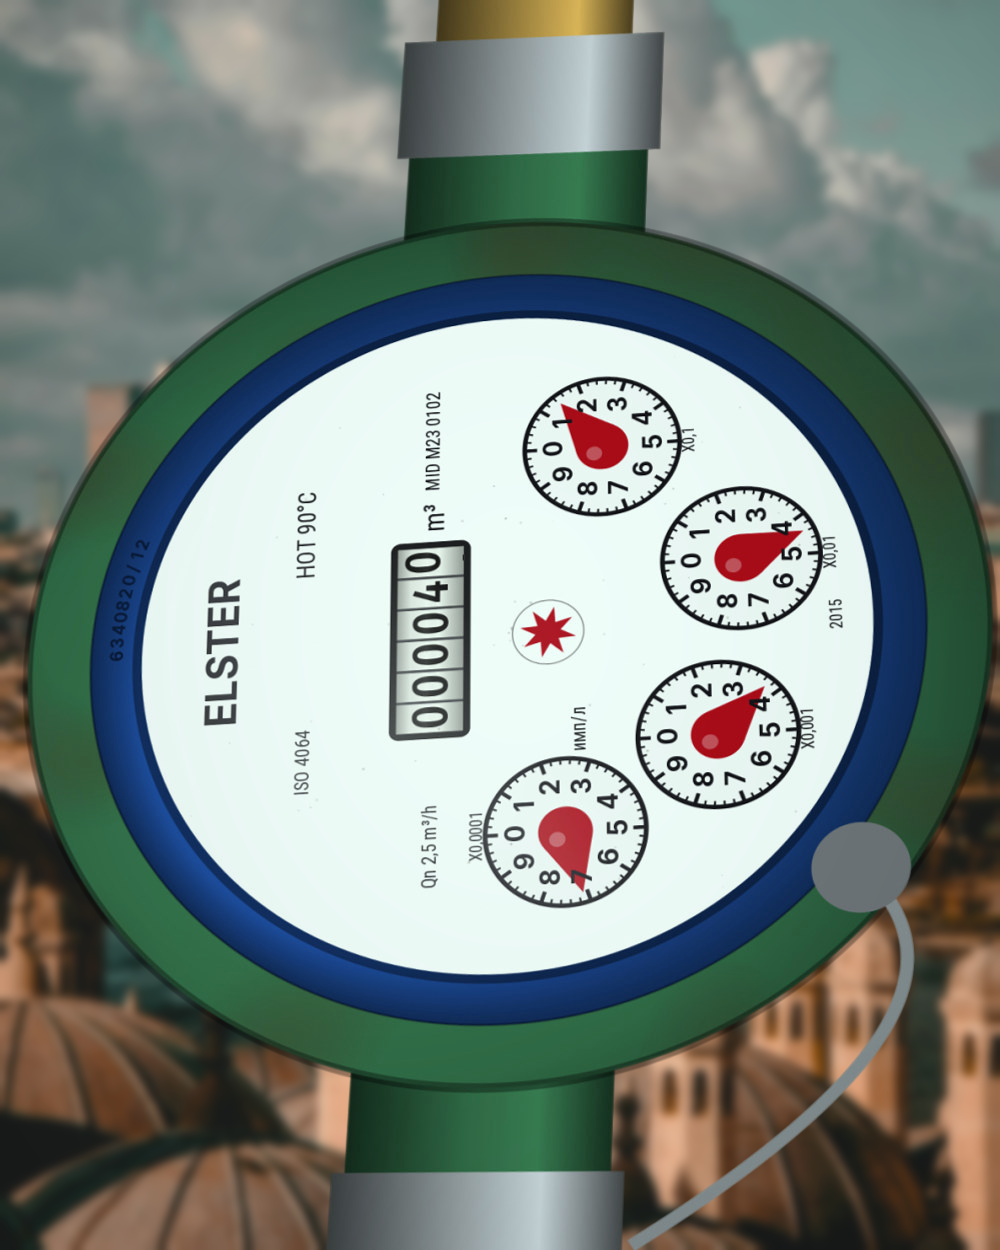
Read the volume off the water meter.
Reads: 40.1437 m³
